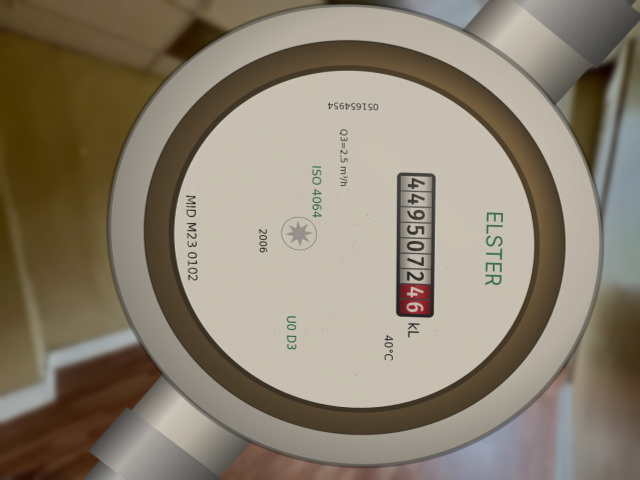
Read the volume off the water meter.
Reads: 4495072.46 kL
